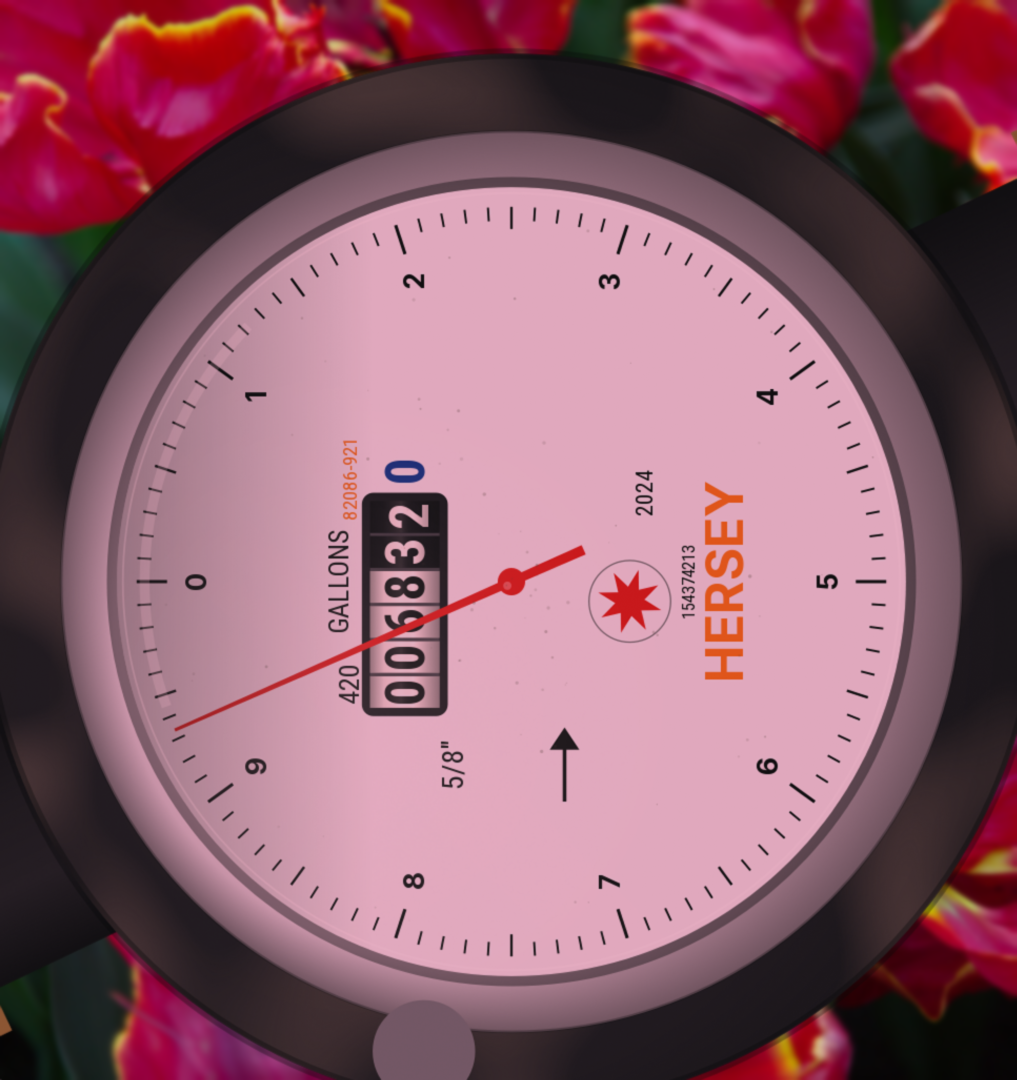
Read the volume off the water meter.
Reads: 68319.3 gal
